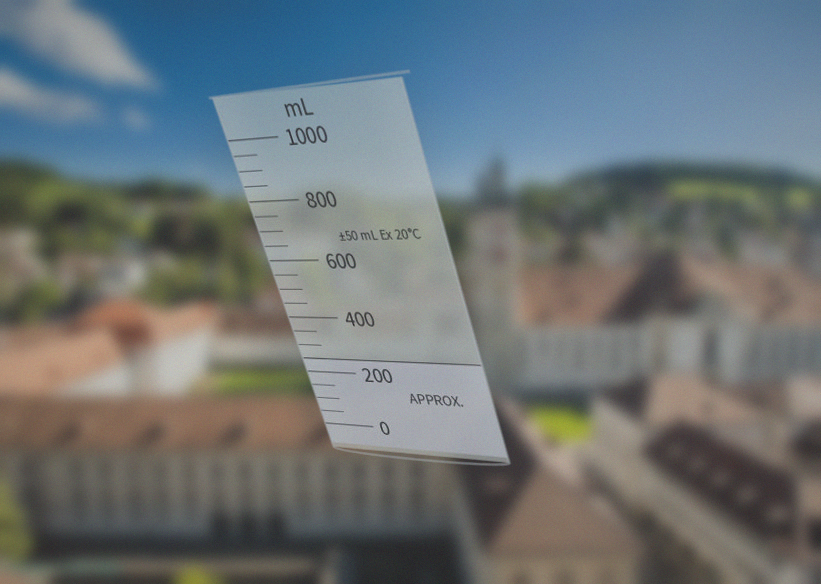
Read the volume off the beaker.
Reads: 250 mL
